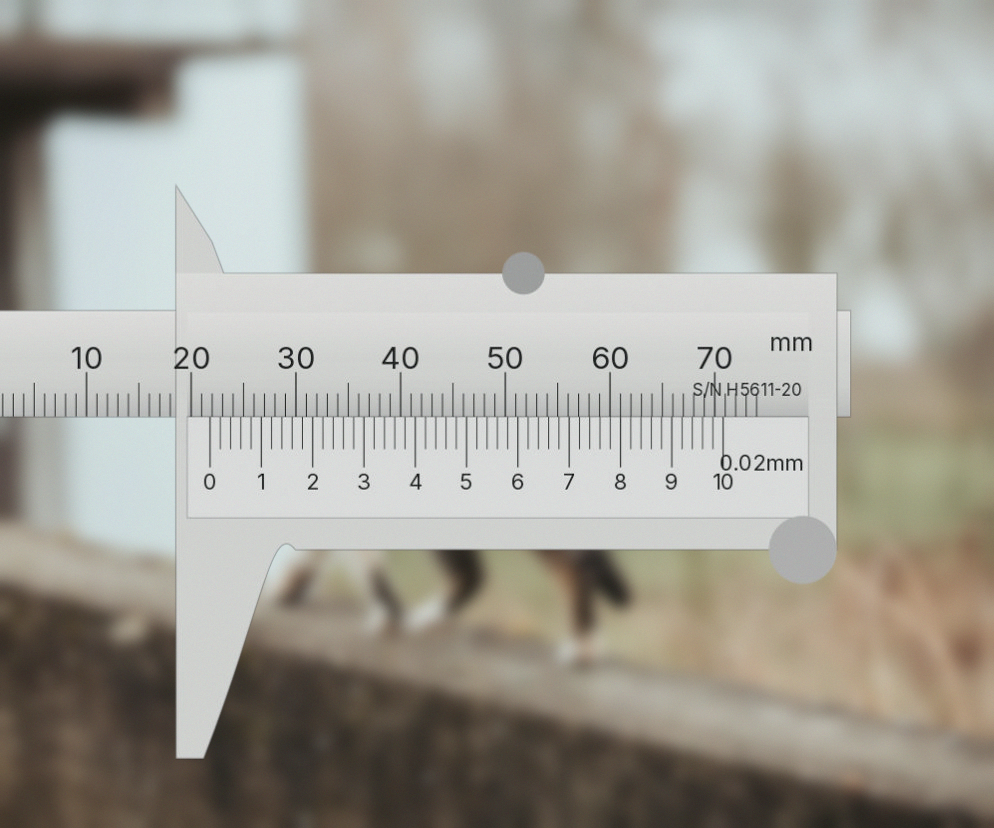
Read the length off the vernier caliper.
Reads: 21.8 mm
